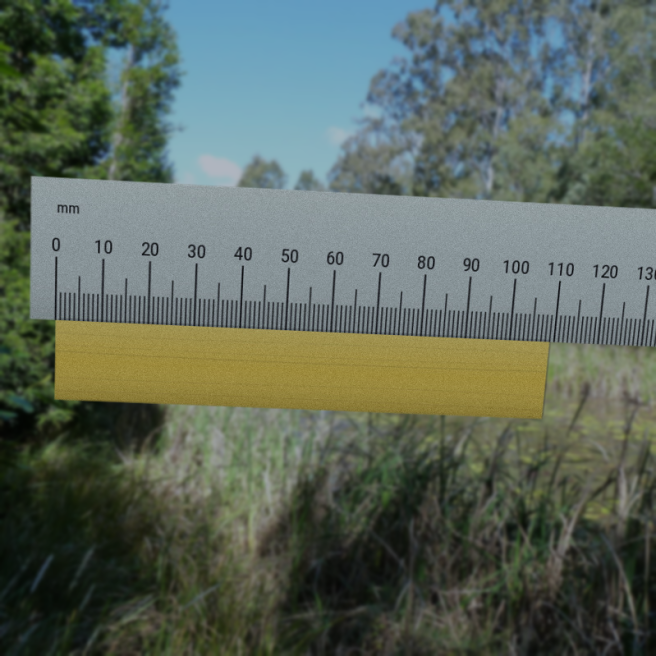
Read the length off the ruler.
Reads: 109 mm
